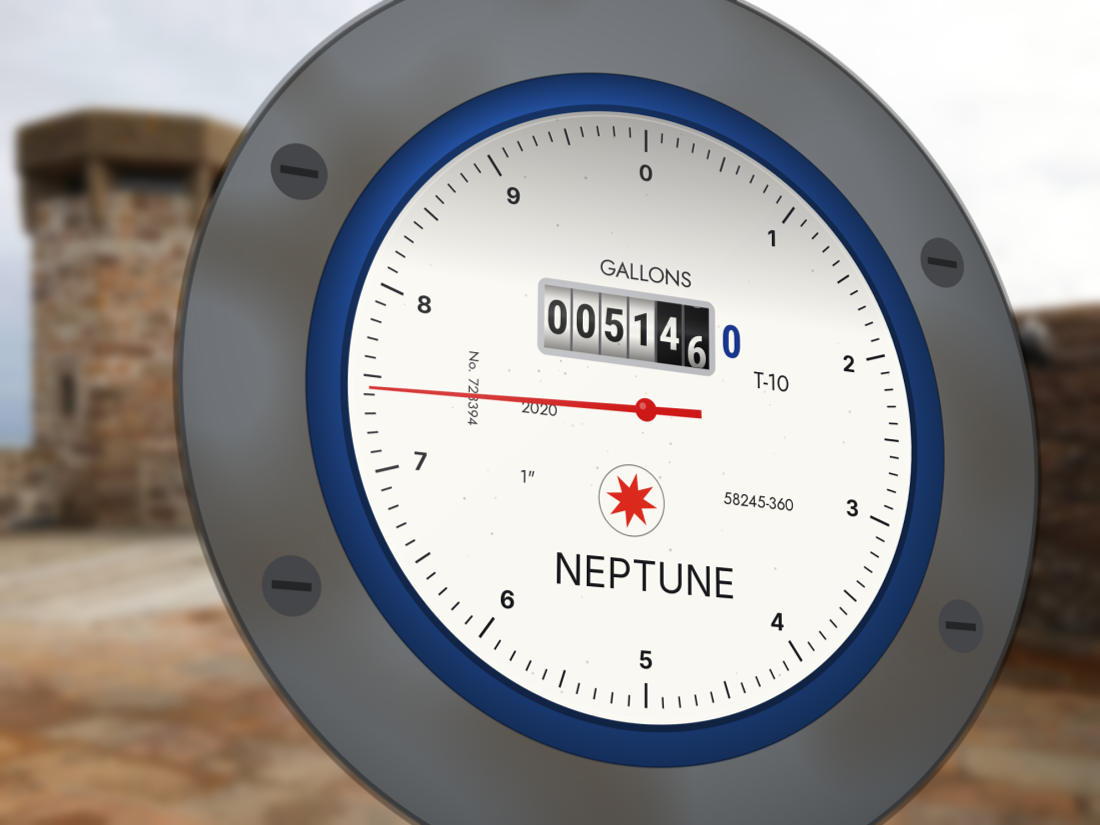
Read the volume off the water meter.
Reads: 51457.4 gal
